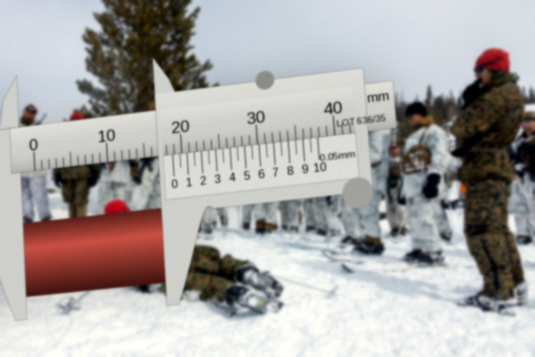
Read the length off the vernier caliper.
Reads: 18.8 mm
